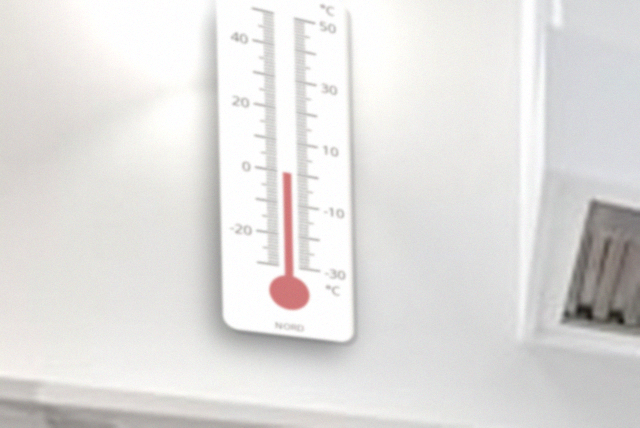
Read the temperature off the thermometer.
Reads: 0 °C
